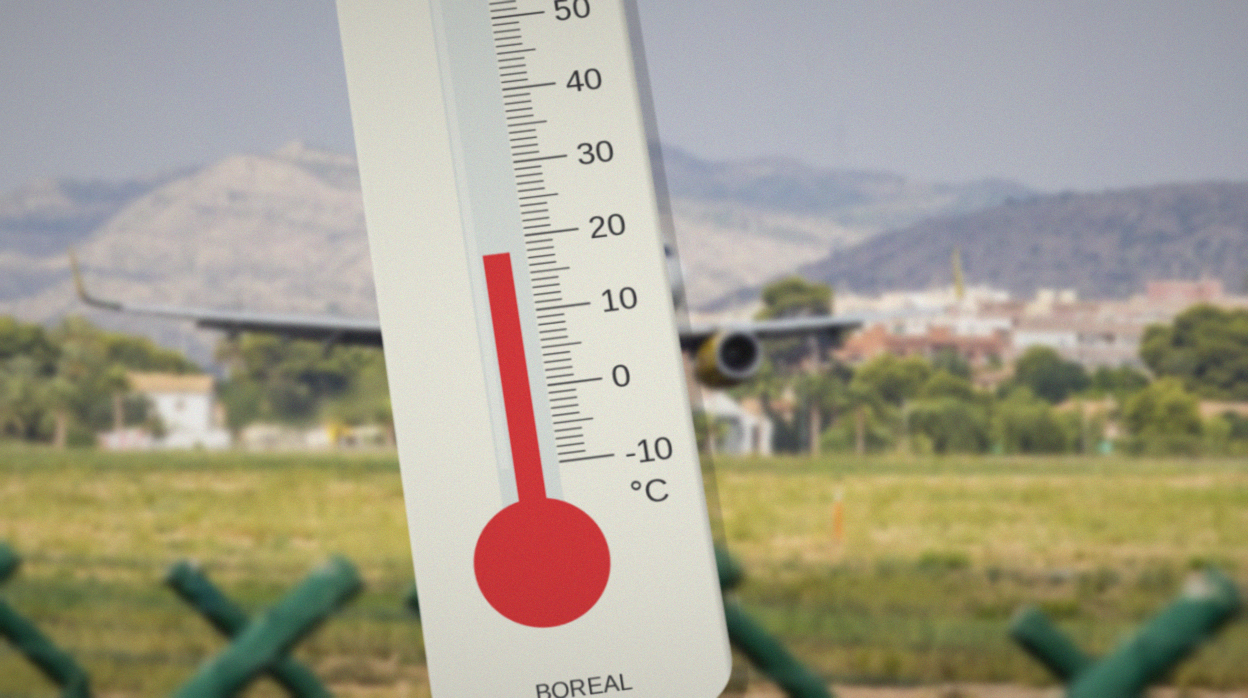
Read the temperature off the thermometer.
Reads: 18 °C
